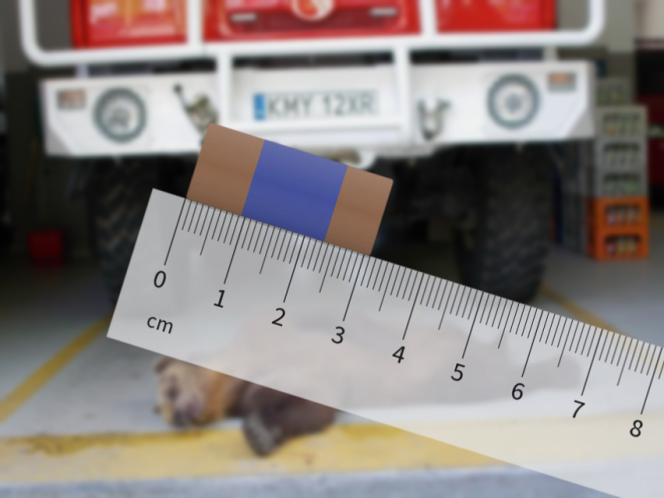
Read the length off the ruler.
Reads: 3.1 cm
